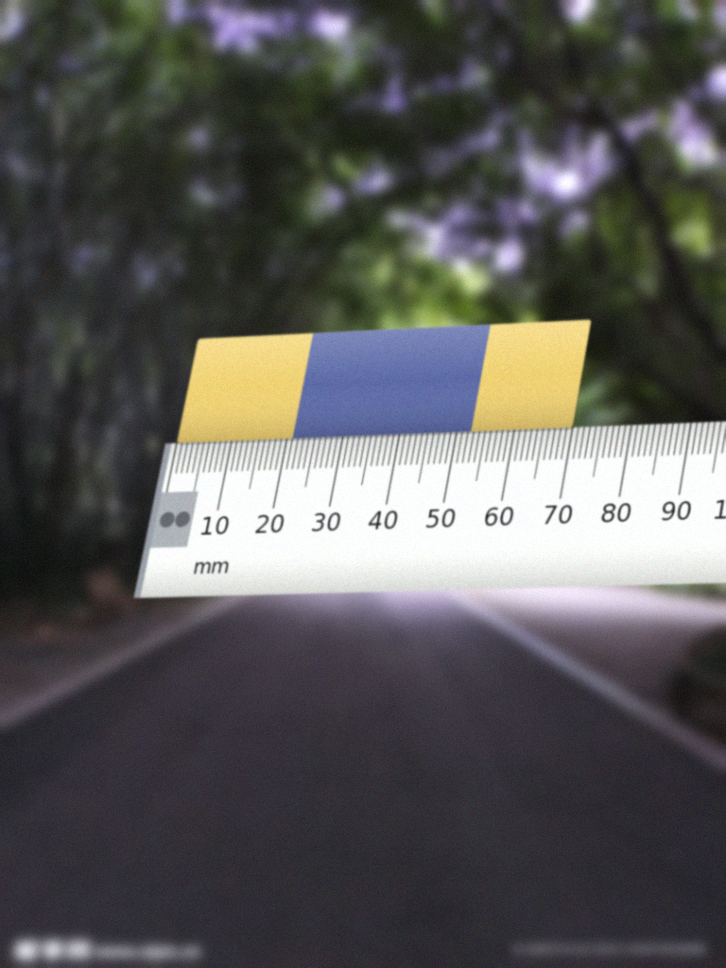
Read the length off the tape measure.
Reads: 70 mm
